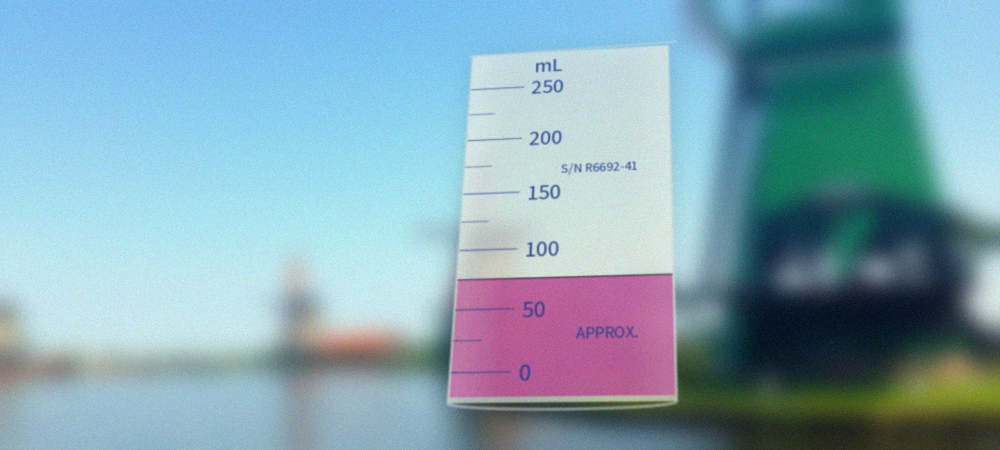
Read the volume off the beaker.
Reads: 75 mL
